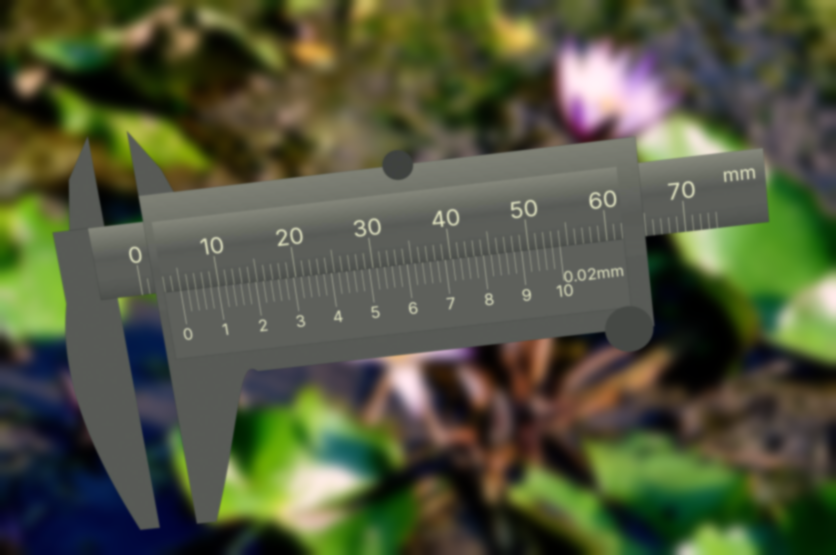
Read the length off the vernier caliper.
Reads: 5.0 mm
